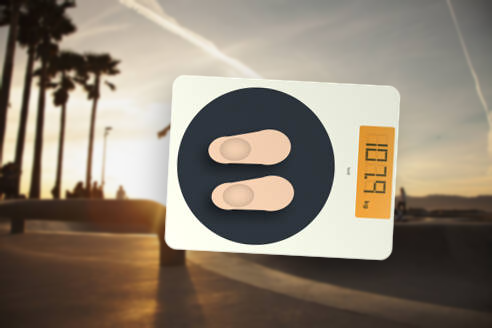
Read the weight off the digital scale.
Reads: 107.9 kg
